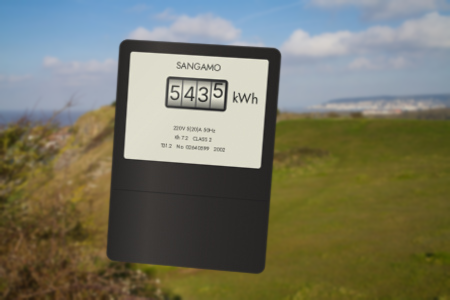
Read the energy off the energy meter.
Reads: 5435 kWh
